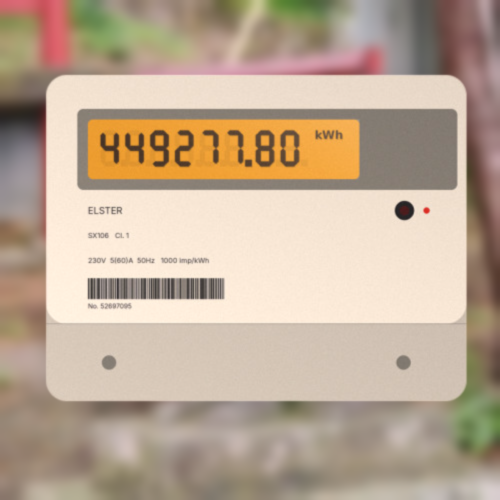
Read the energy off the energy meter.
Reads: 449277.80 kWh
